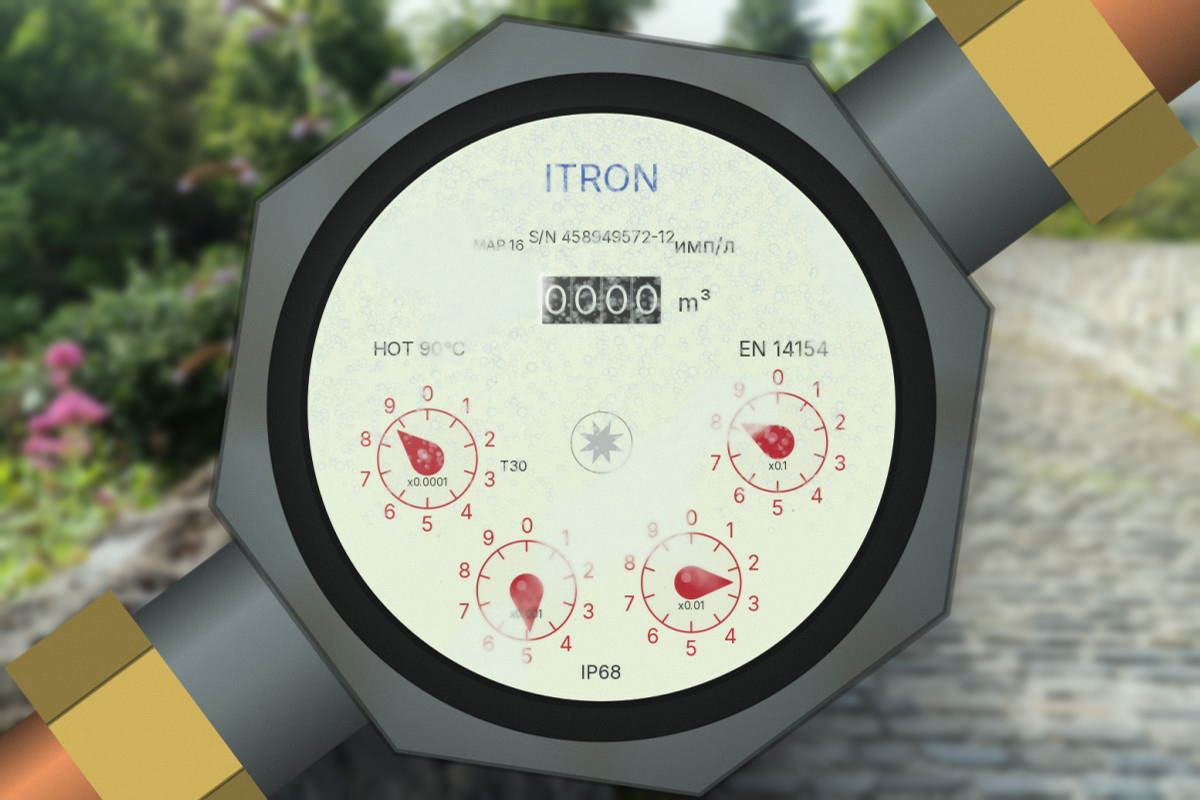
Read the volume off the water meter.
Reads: 0.8248 m³
